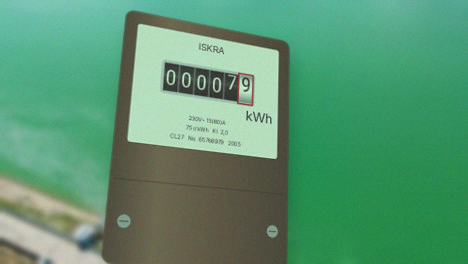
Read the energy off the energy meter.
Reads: 7.9 kWh
